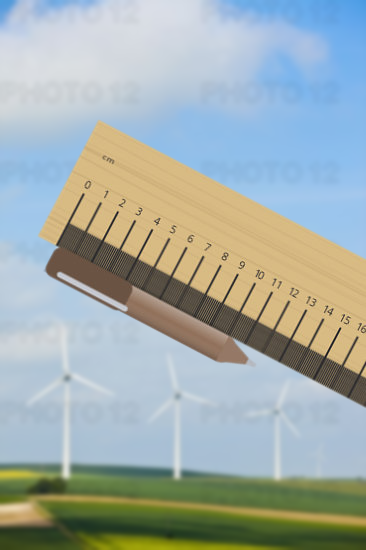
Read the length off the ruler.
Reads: 12 cm
